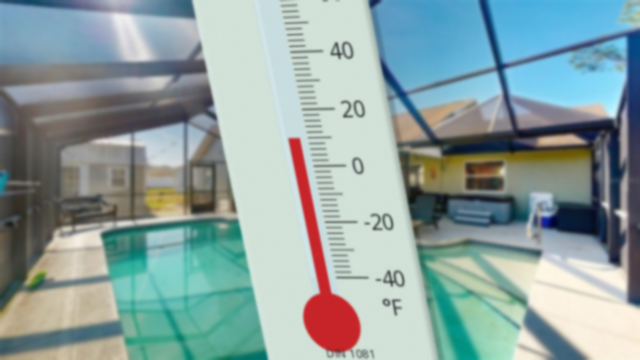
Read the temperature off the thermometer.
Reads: 10 °F
